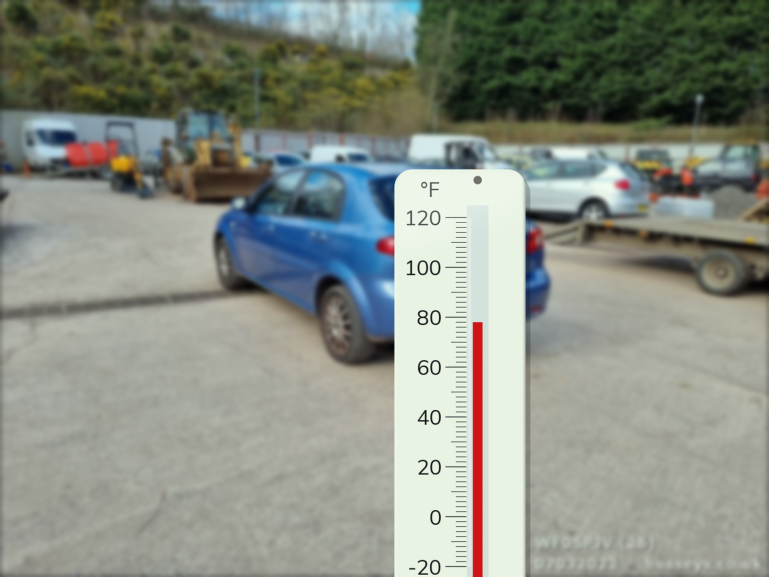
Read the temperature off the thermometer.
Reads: 78 °F
